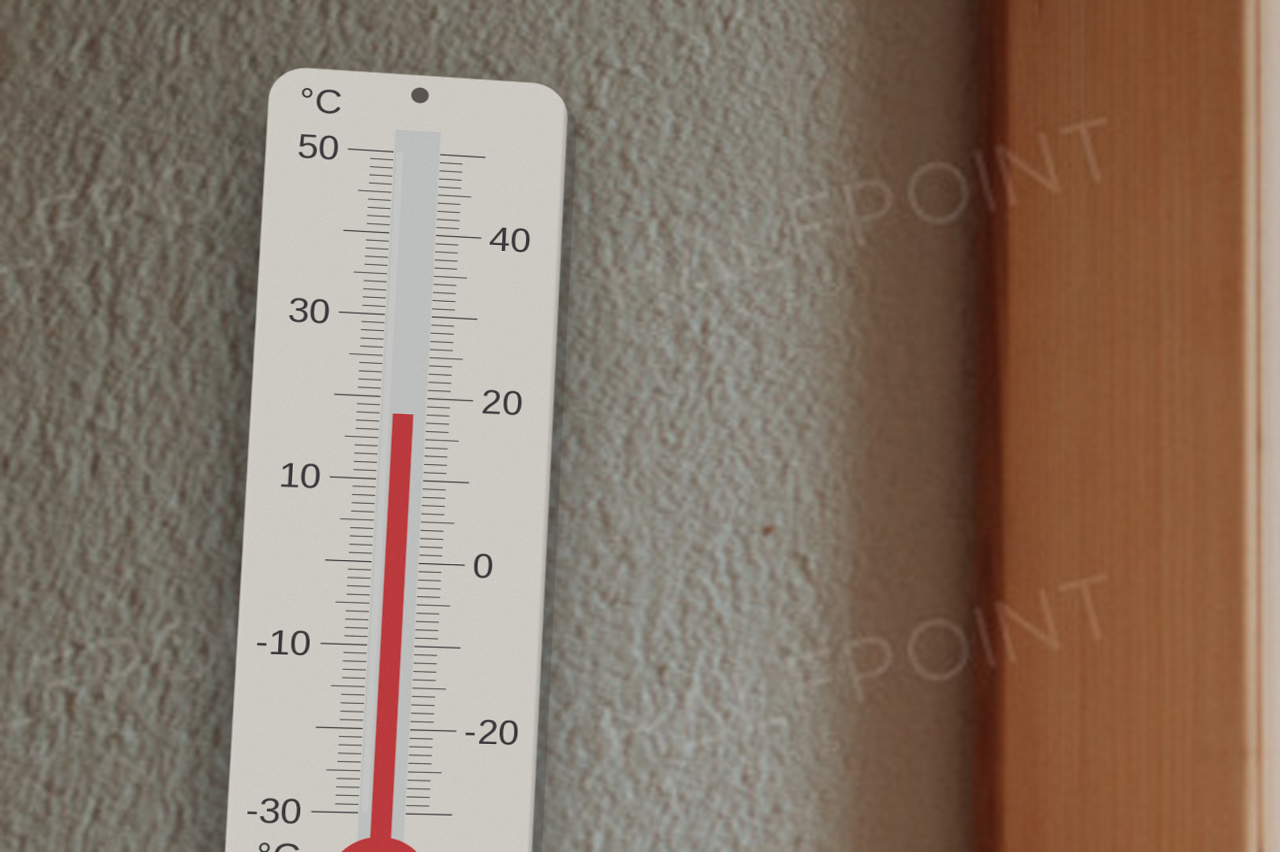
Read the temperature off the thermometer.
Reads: 18 °C
